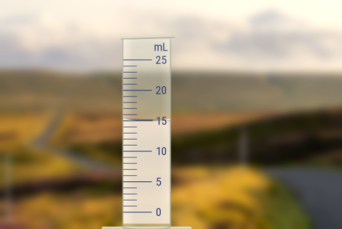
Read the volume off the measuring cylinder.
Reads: 15 mL
